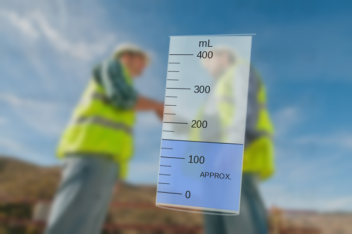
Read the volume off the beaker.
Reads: 150 mL
